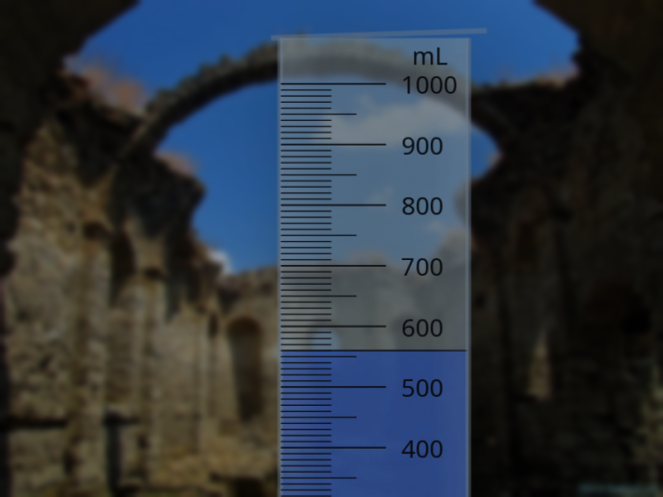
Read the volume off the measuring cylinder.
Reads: 560 mL
